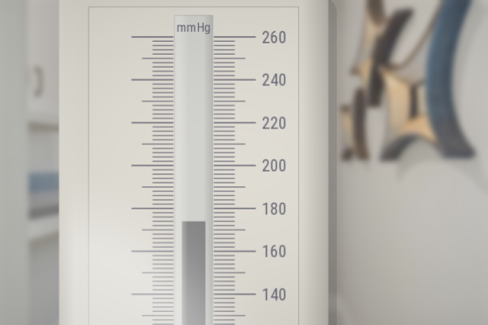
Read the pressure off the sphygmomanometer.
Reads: 174 mmHg
